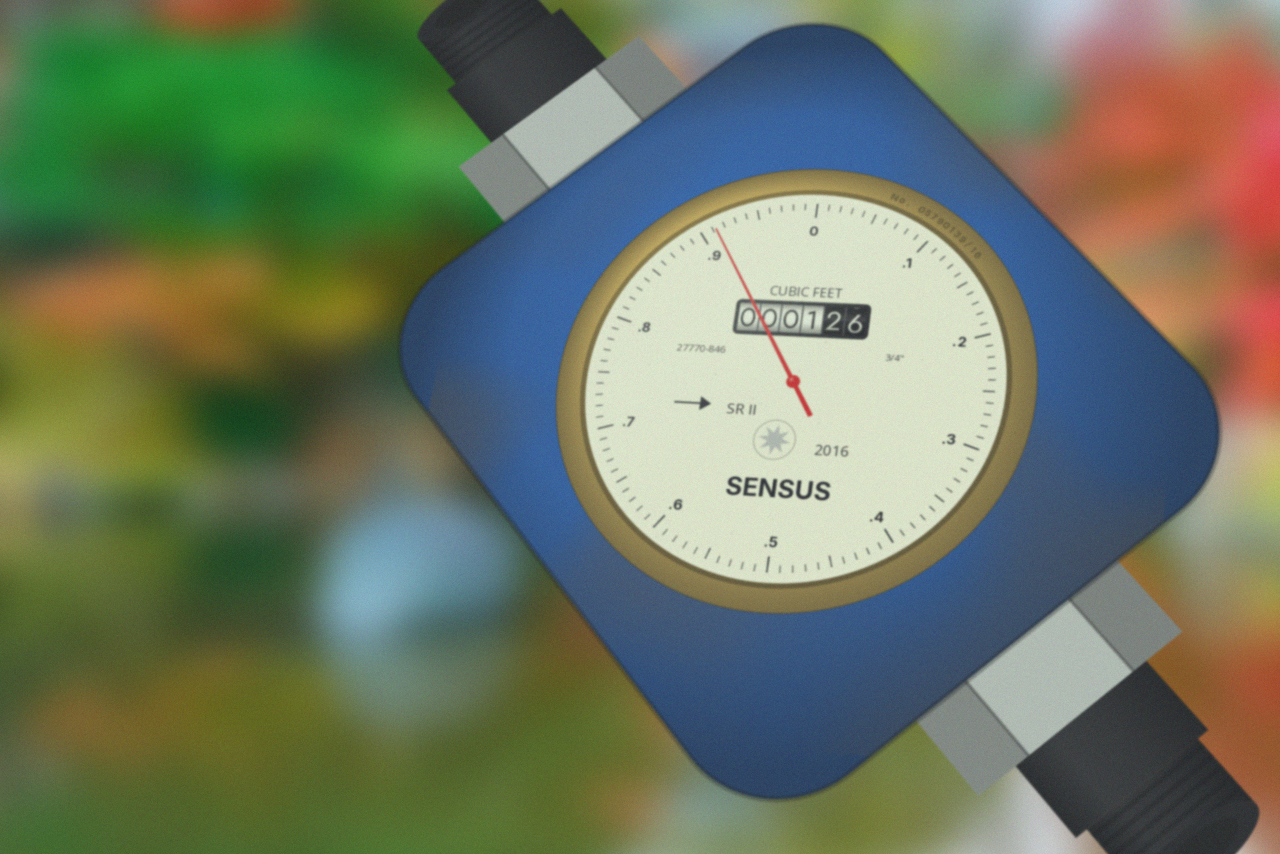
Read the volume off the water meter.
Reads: 125.91 ft³
